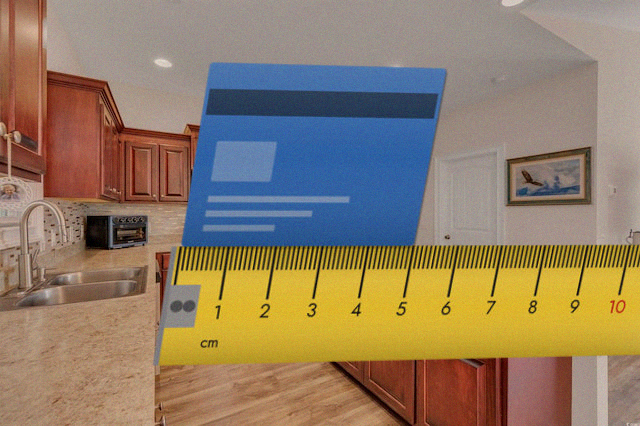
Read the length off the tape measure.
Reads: 5 cm
